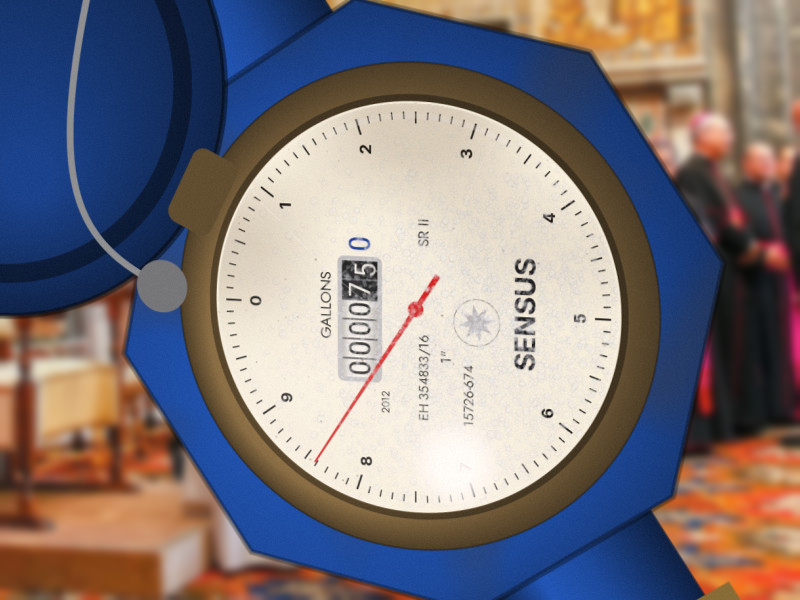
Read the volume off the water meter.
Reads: 748.4 gal
